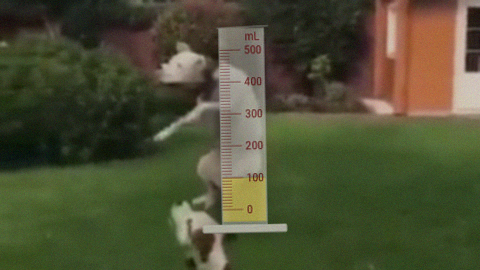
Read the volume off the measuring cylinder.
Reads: 100 mL
